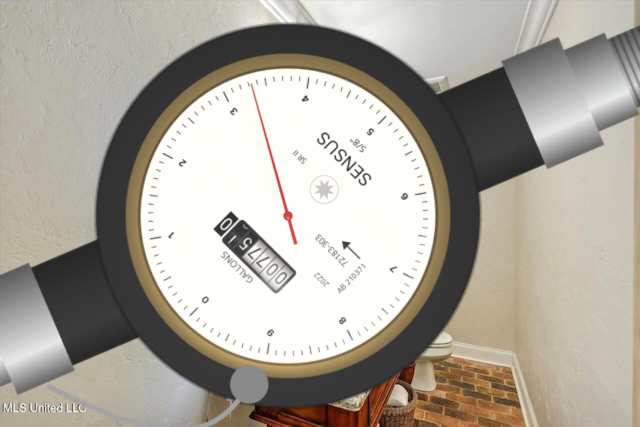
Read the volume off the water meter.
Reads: 77513.3 gal
